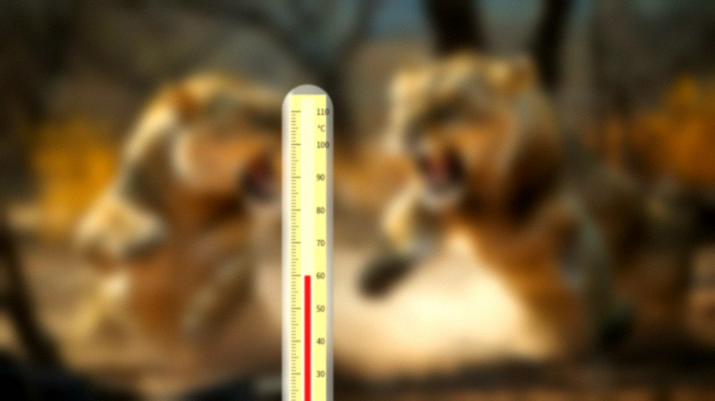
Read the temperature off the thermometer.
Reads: 60 °C
